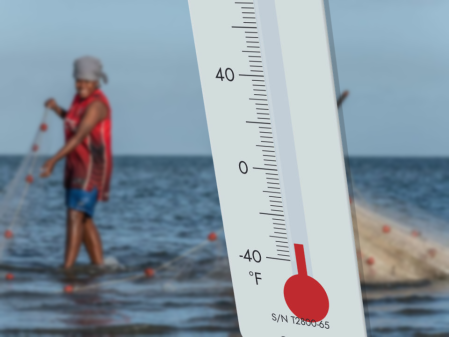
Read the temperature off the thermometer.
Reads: -32 °F
